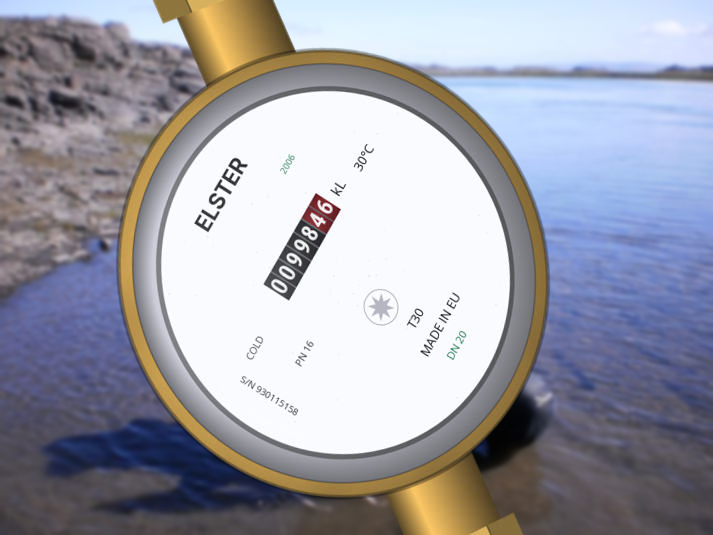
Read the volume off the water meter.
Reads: 998.46 kL
